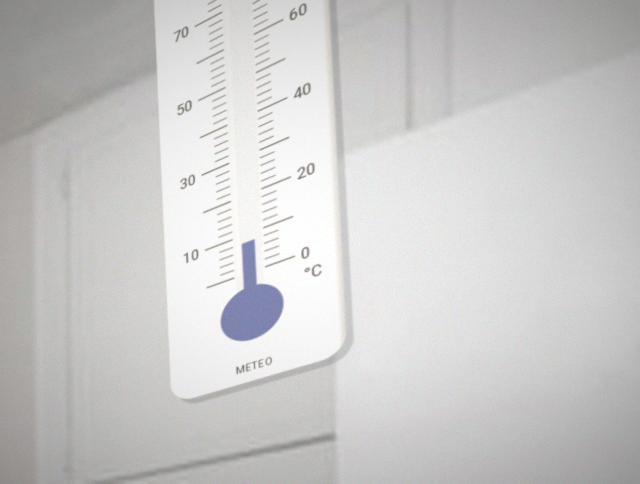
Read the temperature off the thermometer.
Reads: 8 °C
